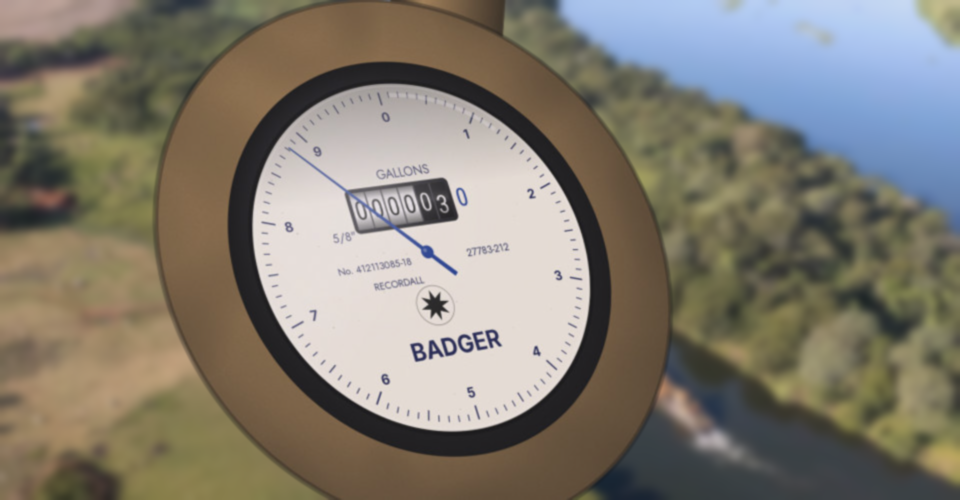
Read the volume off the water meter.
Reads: 28.8 gal
